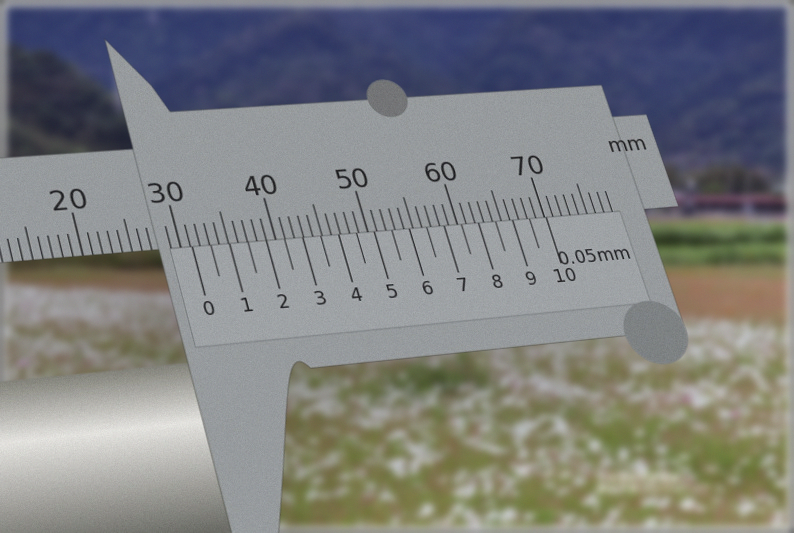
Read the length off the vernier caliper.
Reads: 31.2 mm
